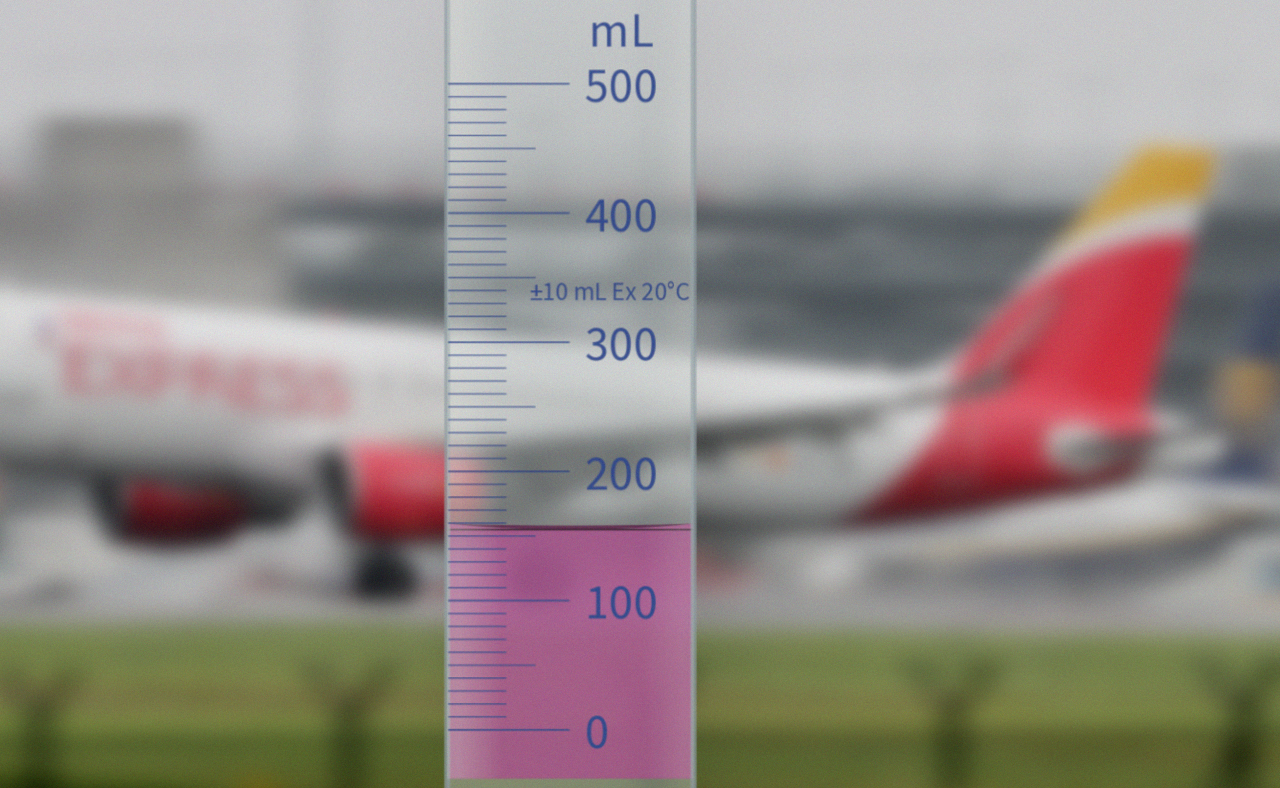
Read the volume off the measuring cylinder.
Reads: 155 mL
